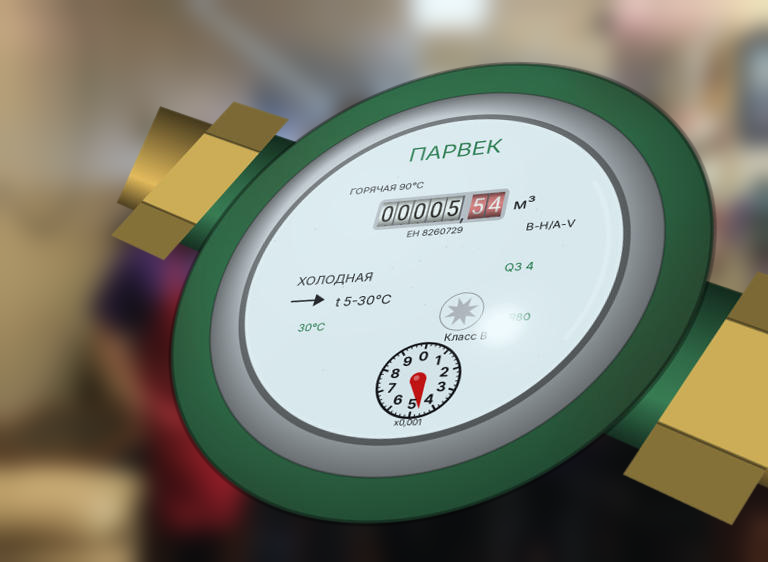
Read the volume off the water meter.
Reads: 5.544 m³
